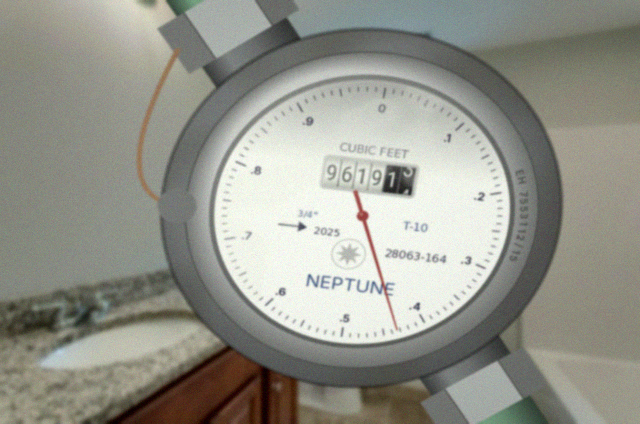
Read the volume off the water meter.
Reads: 961913.43 ft³
